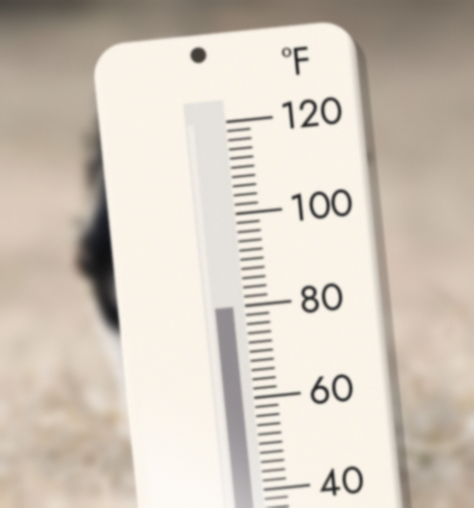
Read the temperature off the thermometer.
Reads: 80 °F
